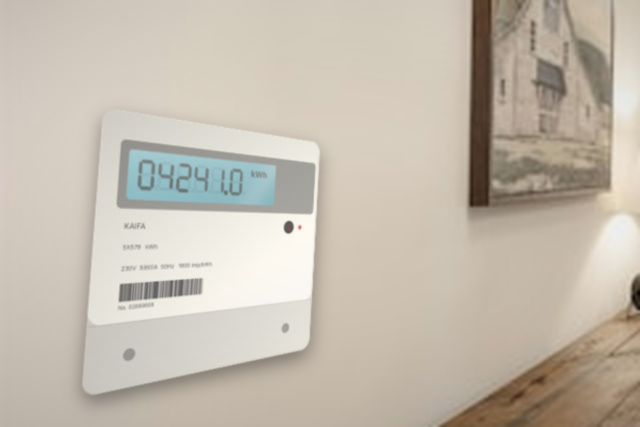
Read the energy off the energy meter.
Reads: 4241.0 kWh
